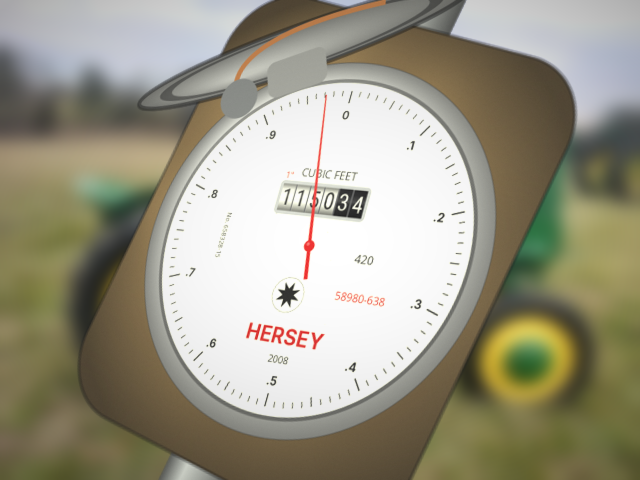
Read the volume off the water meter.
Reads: 115033.97 ft³
